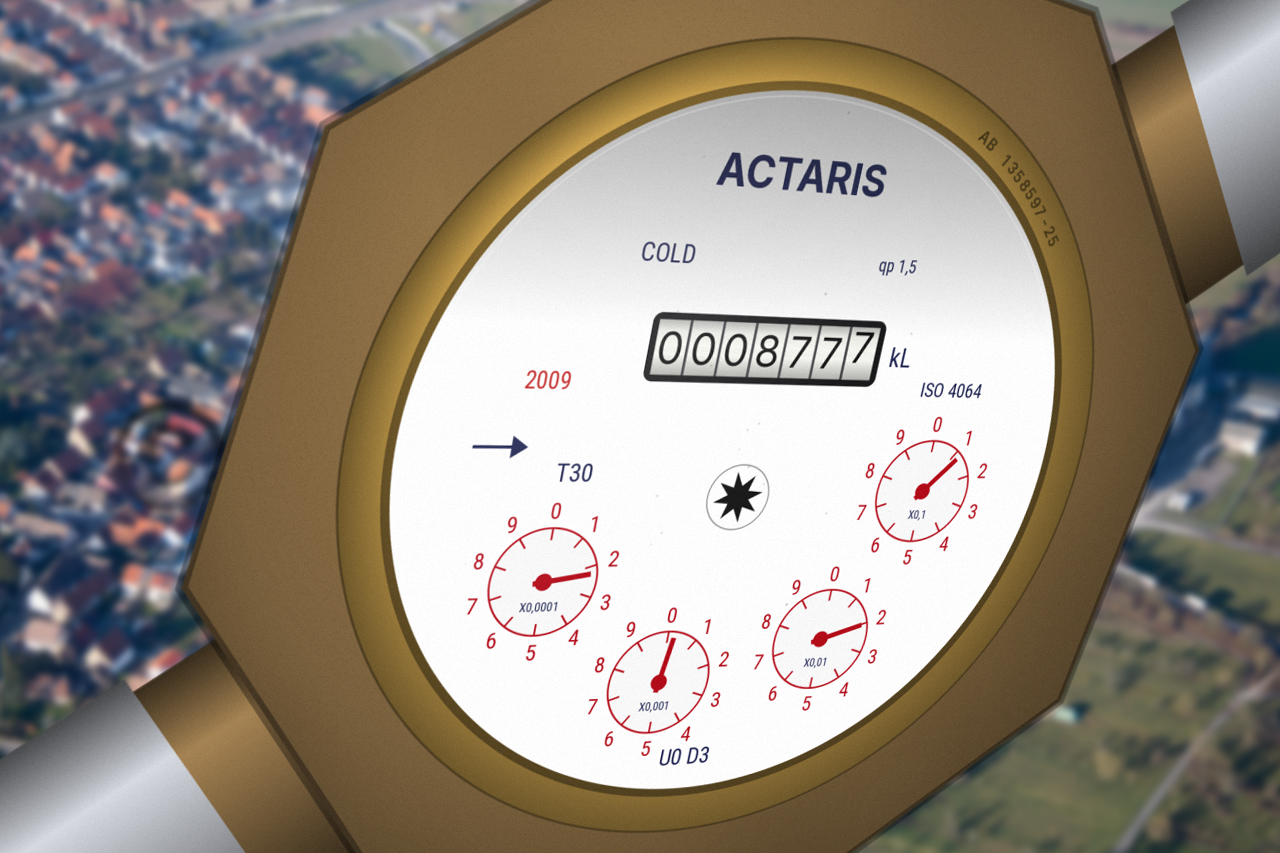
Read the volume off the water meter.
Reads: 8777.1202 kL
